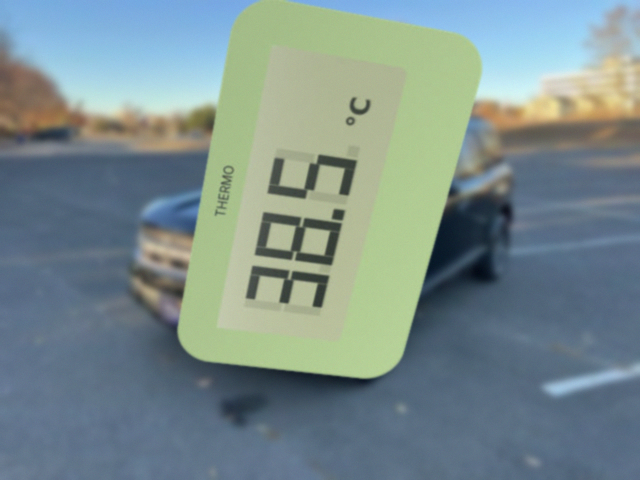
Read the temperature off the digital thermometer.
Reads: 38.5 °C
